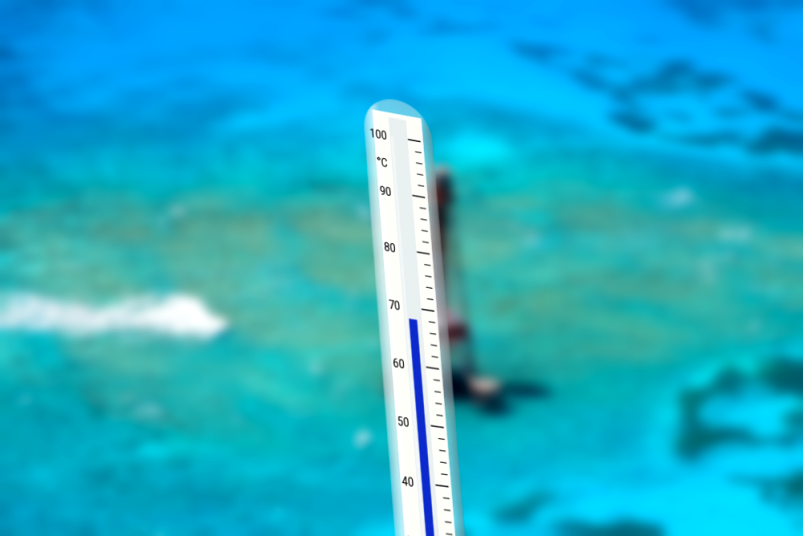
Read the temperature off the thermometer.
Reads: 68 °C
